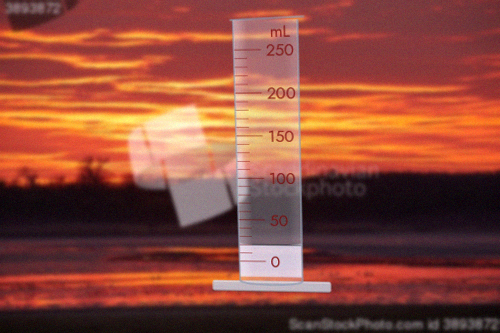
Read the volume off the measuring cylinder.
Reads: 20 mL
